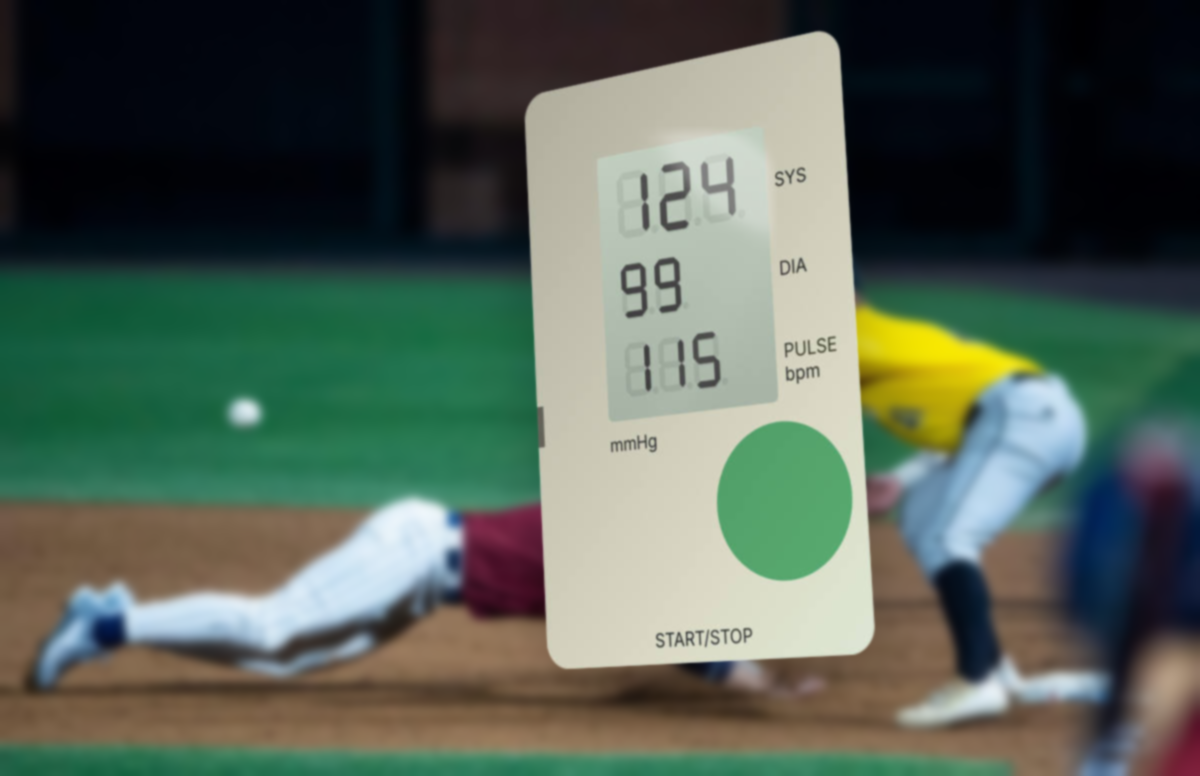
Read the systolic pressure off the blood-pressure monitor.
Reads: 124 mmHg
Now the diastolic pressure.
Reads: 99 mmHg
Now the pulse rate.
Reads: 115 bpm
